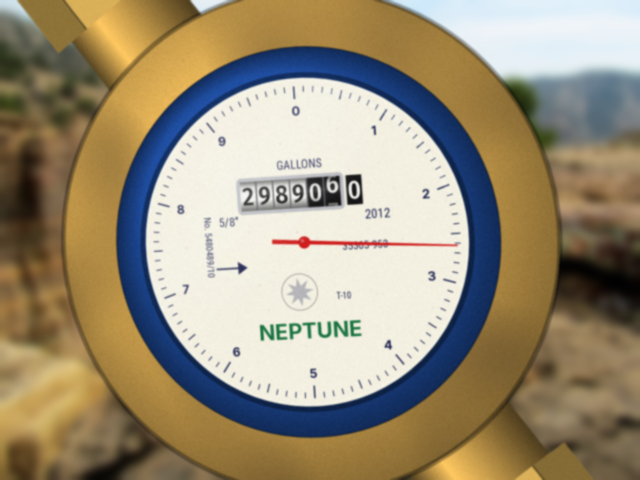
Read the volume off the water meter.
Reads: 2989062.6 gal
